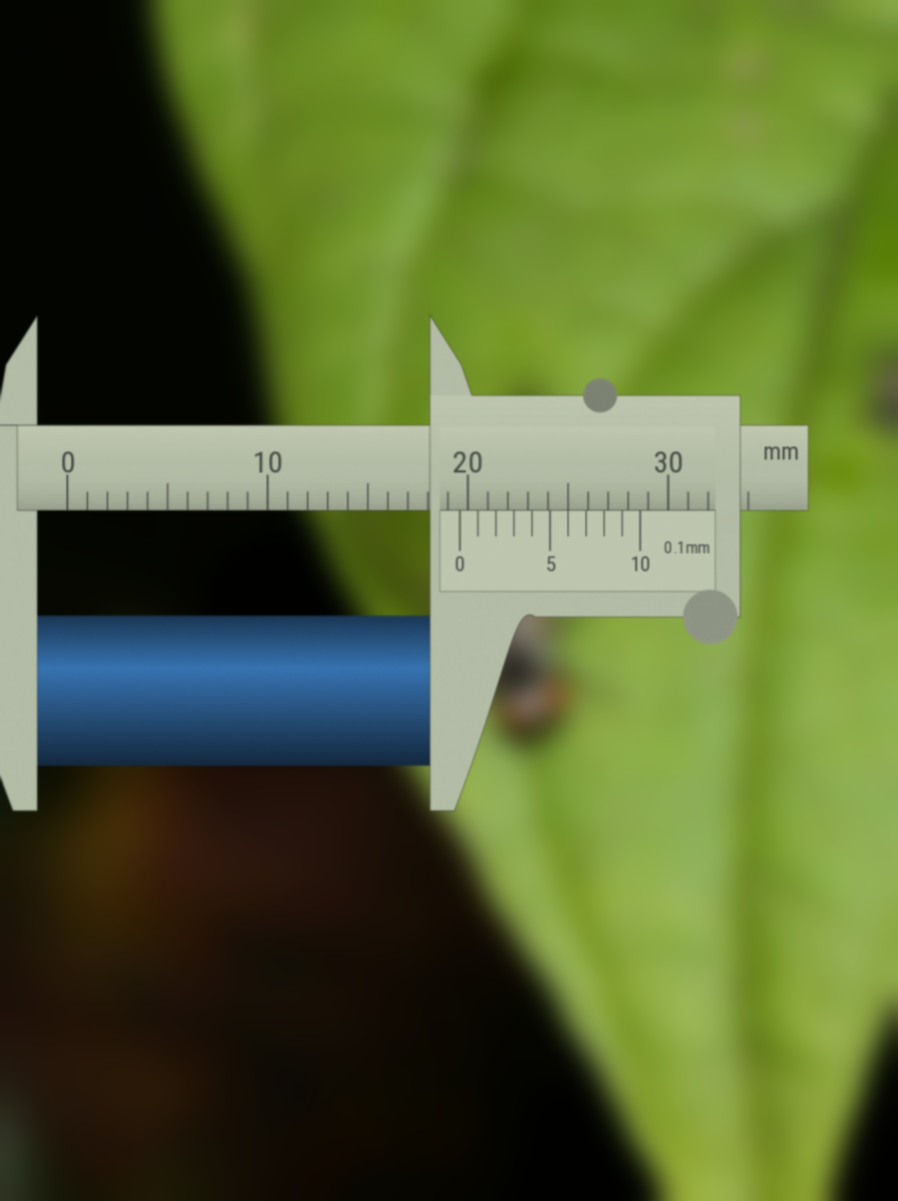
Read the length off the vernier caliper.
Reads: 19.6 mm
